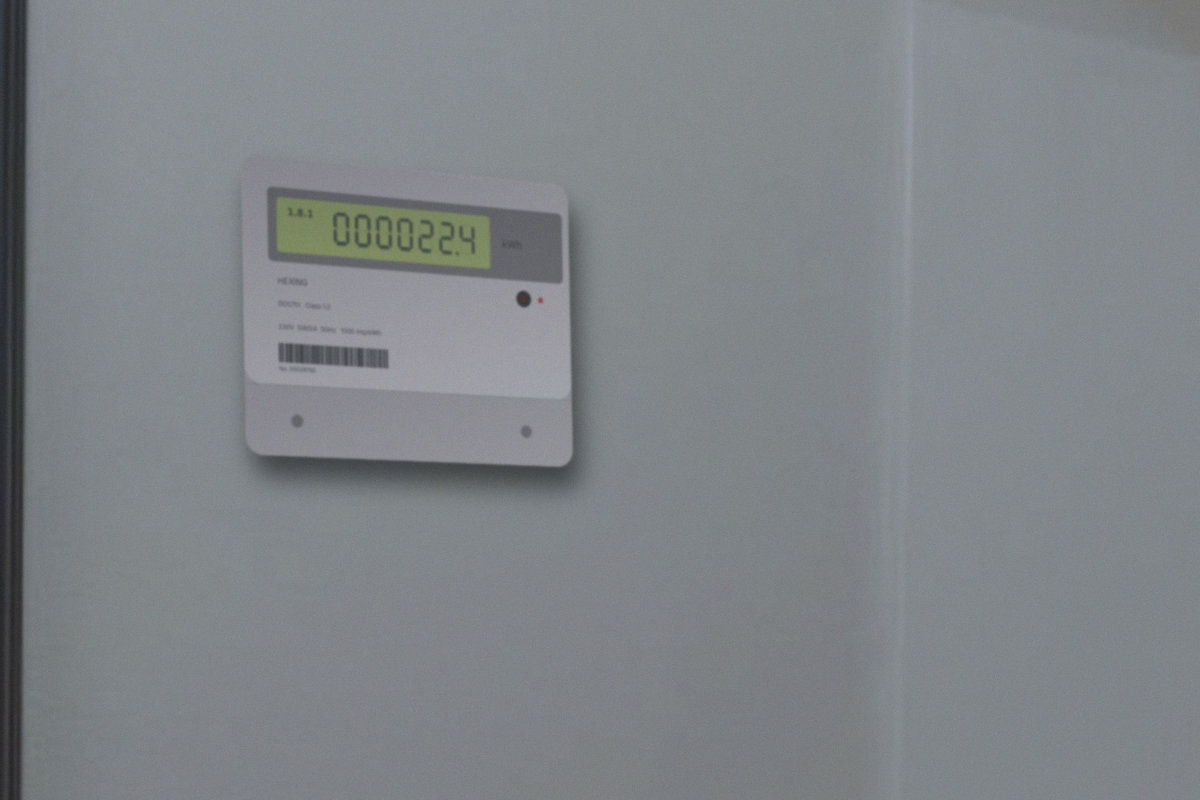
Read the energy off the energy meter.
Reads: 22.4 kWh
